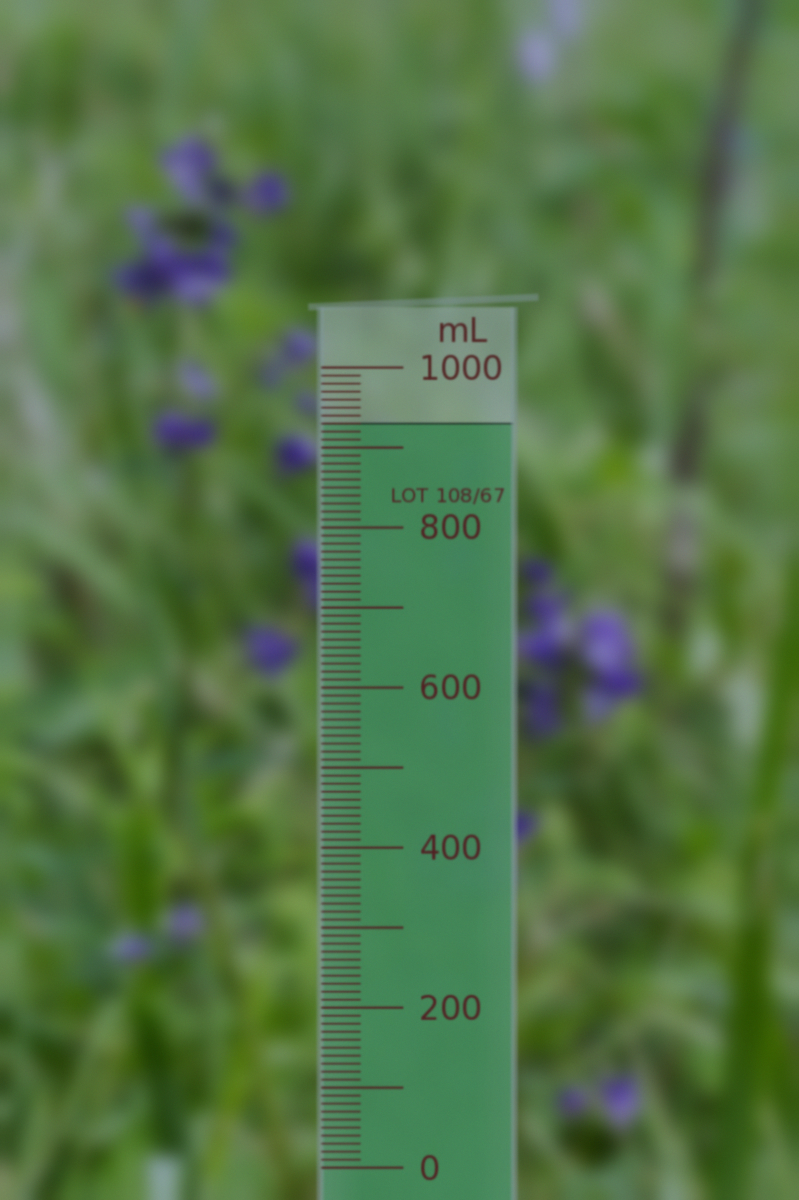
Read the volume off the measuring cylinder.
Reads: 930 mL
